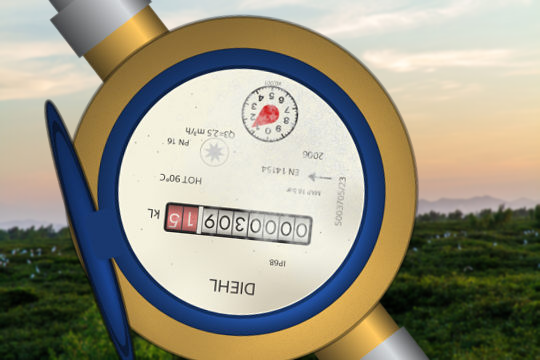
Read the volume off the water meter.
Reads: 309.151 kL
